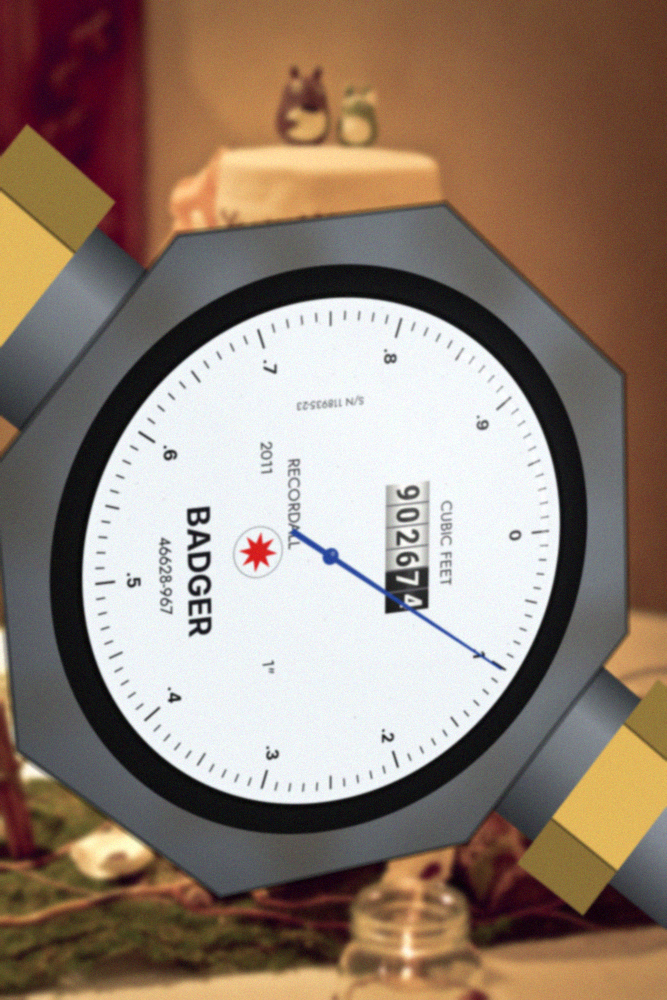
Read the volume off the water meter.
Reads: 902674.10 ft³
